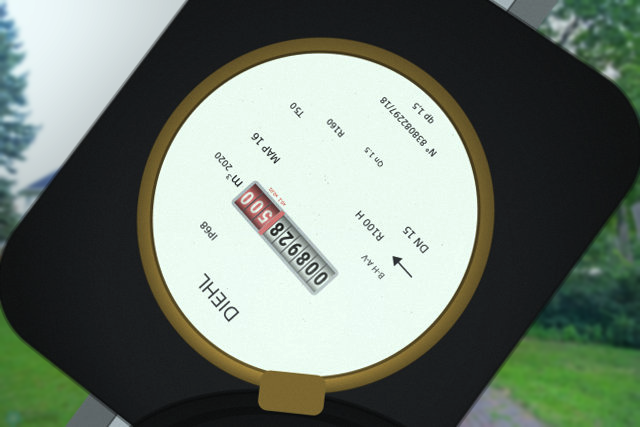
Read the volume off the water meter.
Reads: 8928.500 m³
